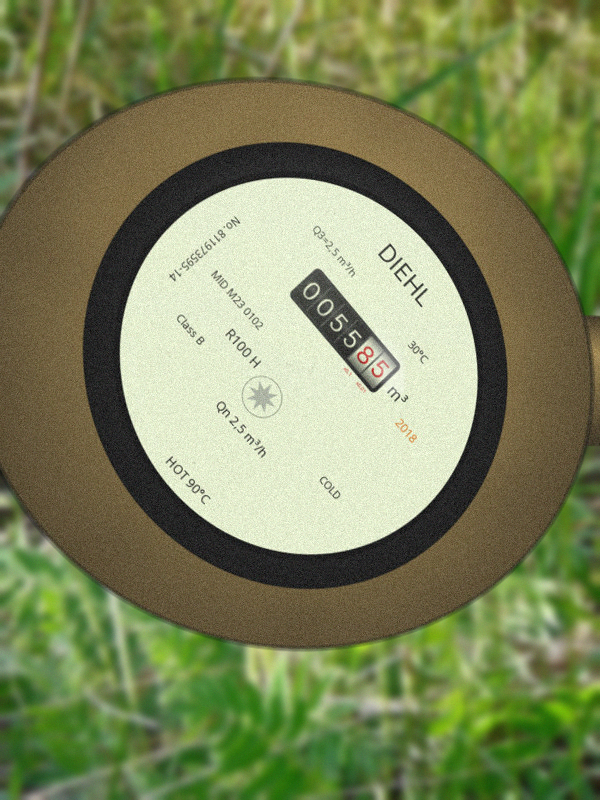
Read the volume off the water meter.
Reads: 55.85 m³
